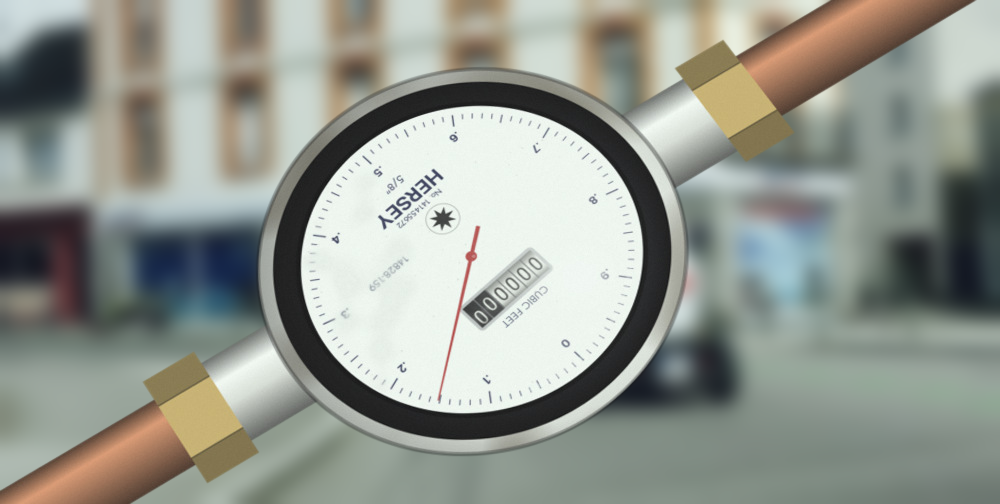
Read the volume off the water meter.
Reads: 0.15 ft³
